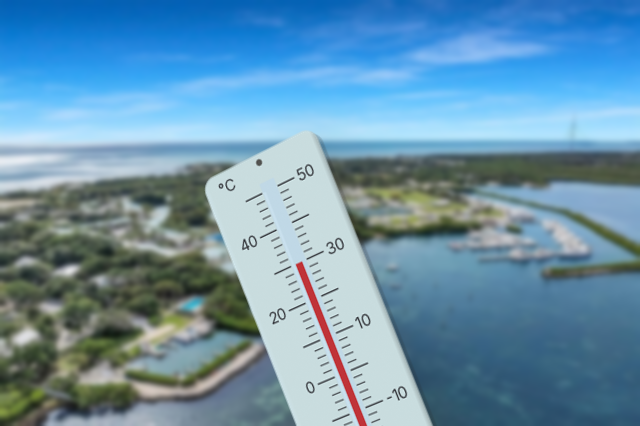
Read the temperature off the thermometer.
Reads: 30 °C
